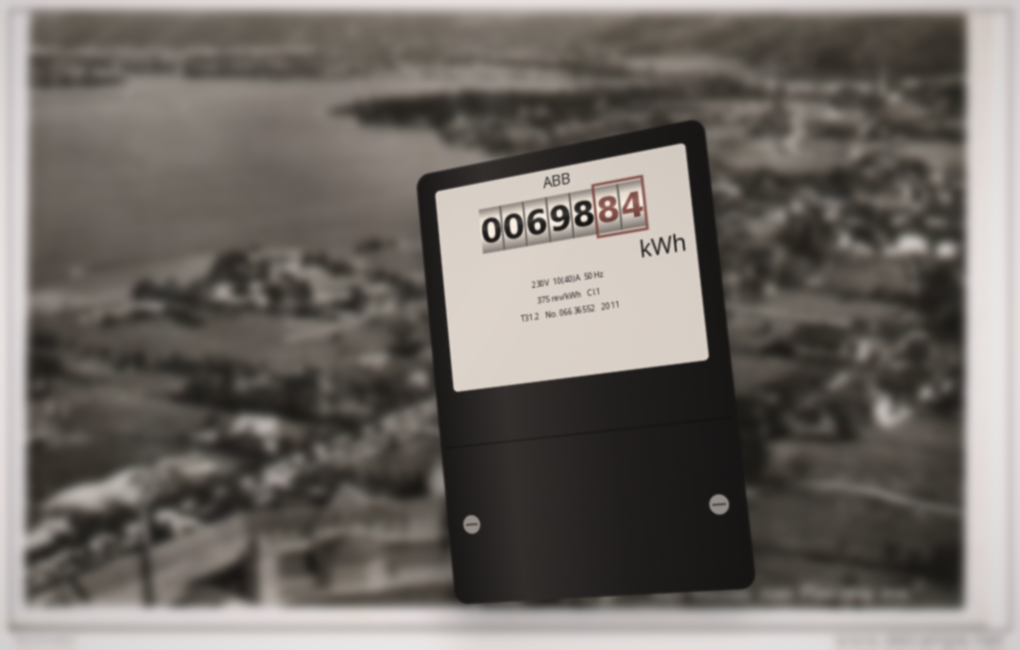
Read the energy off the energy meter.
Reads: 698.84 kWh
